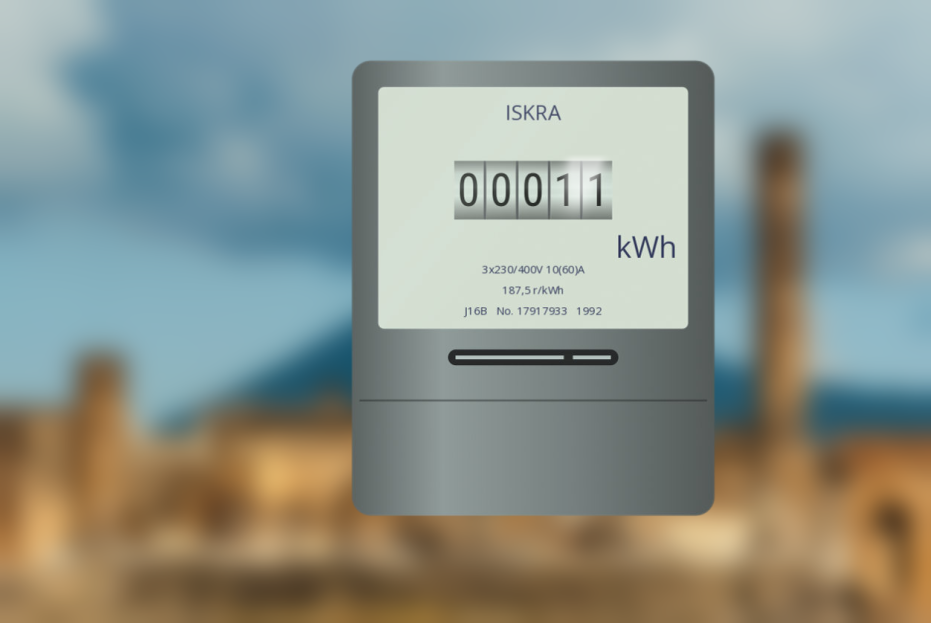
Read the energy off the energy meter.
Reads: 11 kWh
